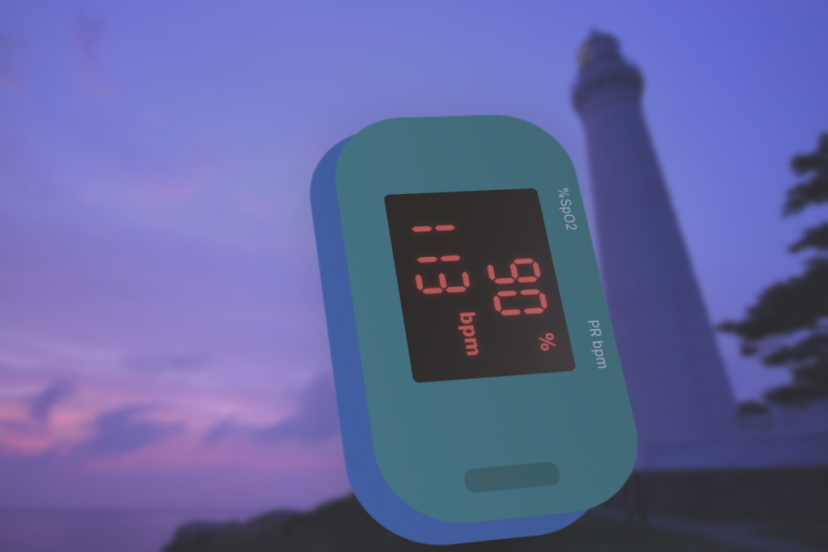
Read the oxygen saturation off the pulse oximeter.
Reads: 90 %
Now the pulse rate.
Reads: 113 bpm
